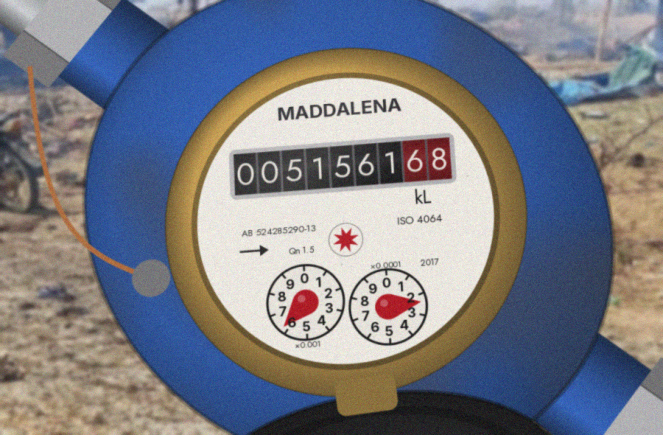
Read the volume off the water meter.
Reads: 51561.6862 kL
